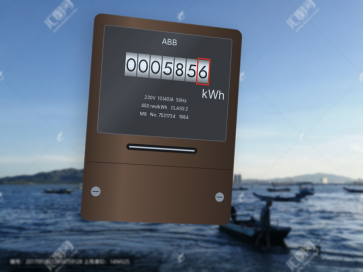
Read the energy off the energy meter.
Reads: 585.6 kWh
